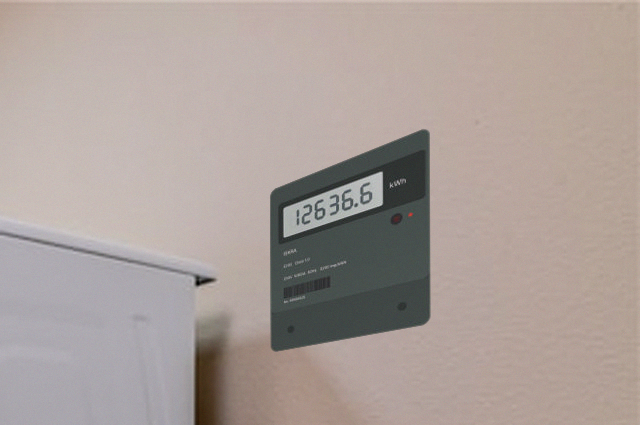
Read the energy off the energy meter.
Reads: 12636.6 kWh
